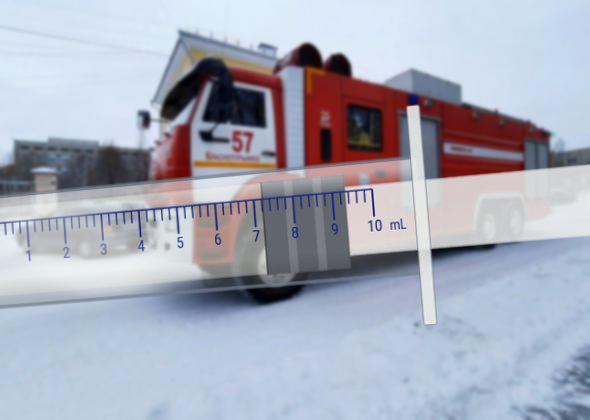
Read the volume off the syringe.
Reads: 7.2 mL
